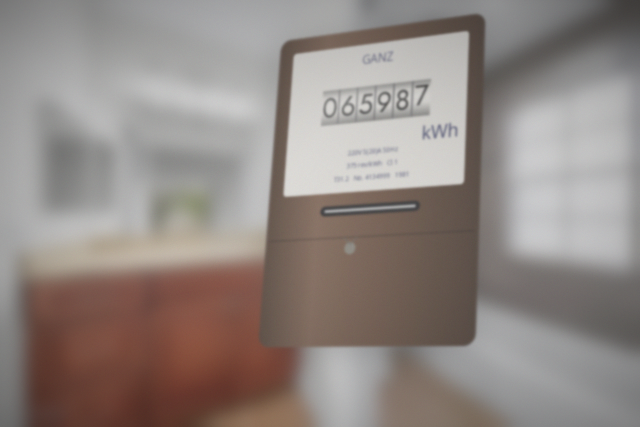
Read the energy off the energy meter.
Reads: 65987 kWh
